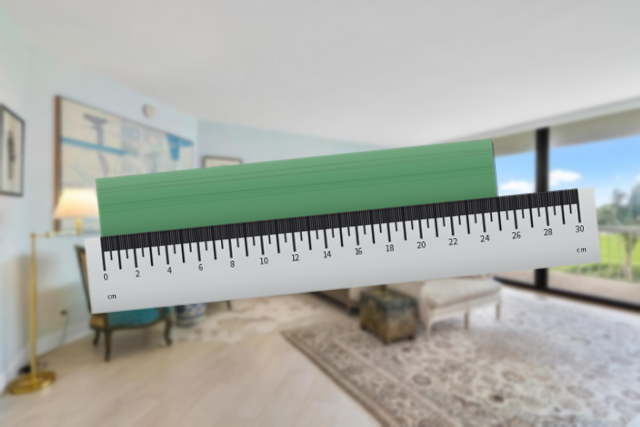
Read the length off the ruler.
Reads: 25 cm
